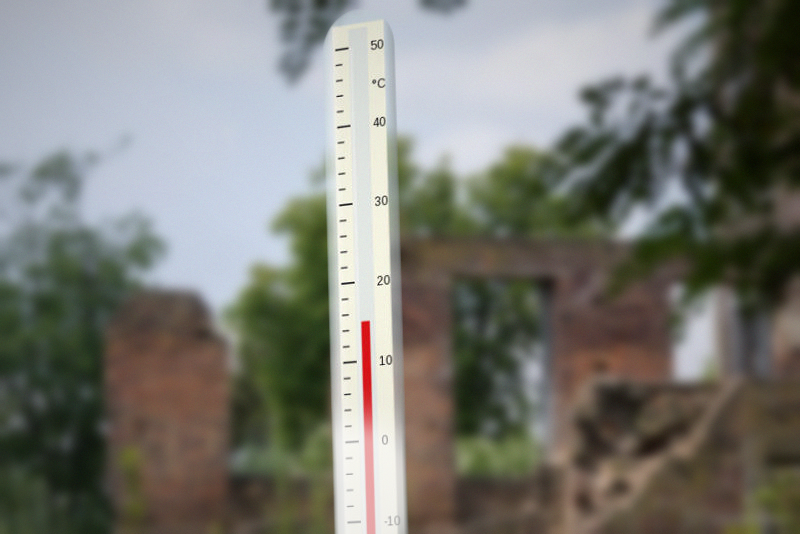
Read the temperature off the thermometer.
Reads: 15 °C
